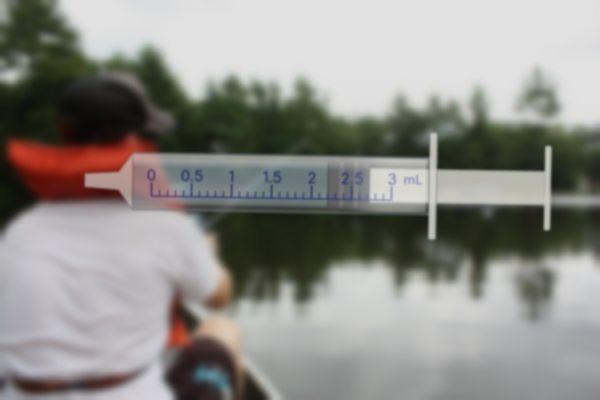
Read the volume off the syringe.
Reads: 2.2 mL
